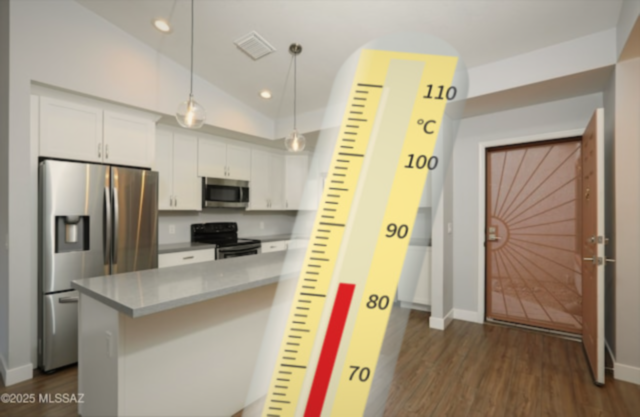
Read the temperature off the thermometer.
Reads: 82 °C
